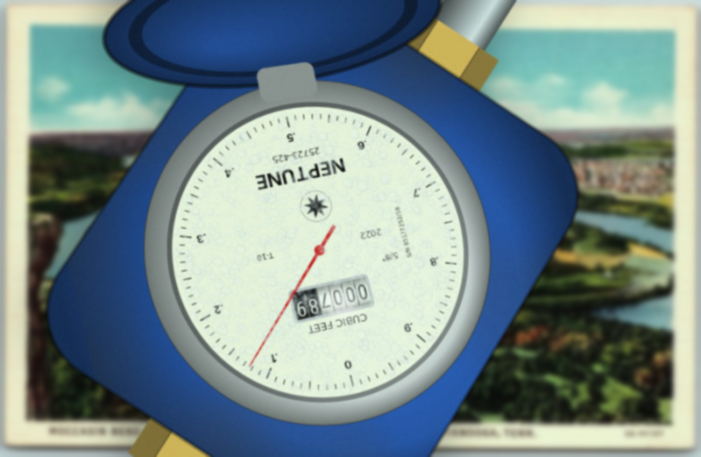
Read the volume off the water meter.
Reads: 789.12 ft³
